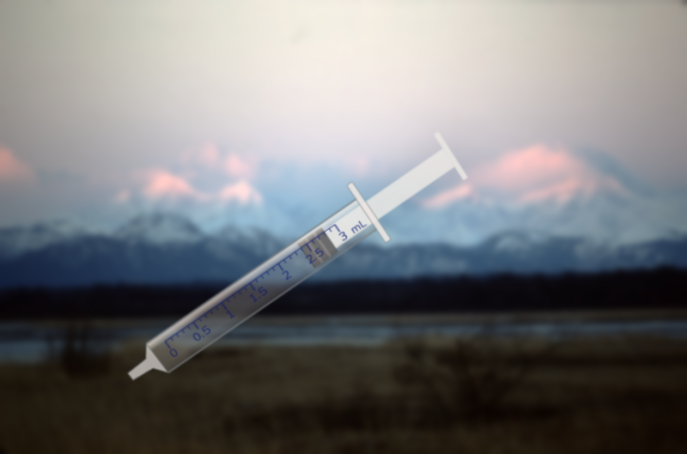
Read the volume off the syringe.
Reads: 2.4 mL
